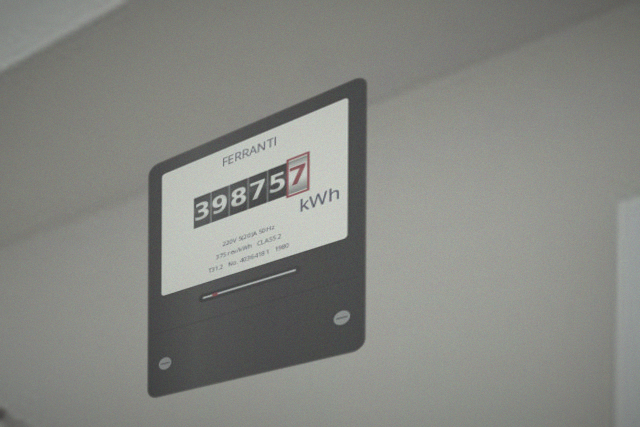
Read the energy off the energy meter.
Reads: 39875.7 kWh
